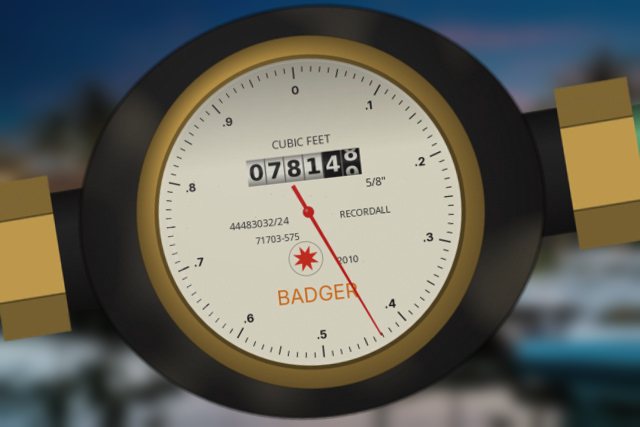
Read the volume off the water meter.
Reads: 78148.43 ft³
